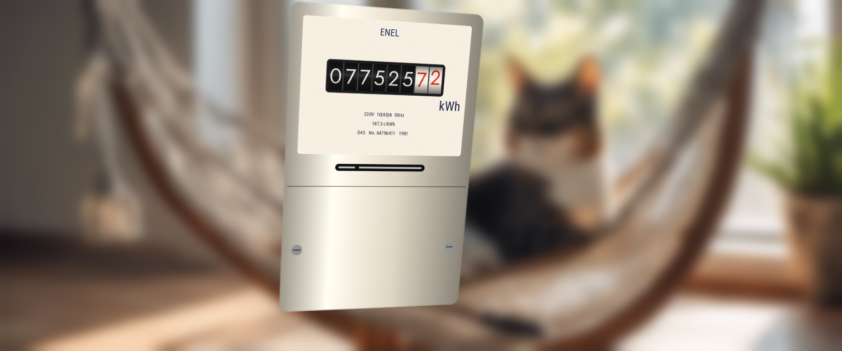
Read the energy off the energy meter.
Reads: 77525.72 kWh
